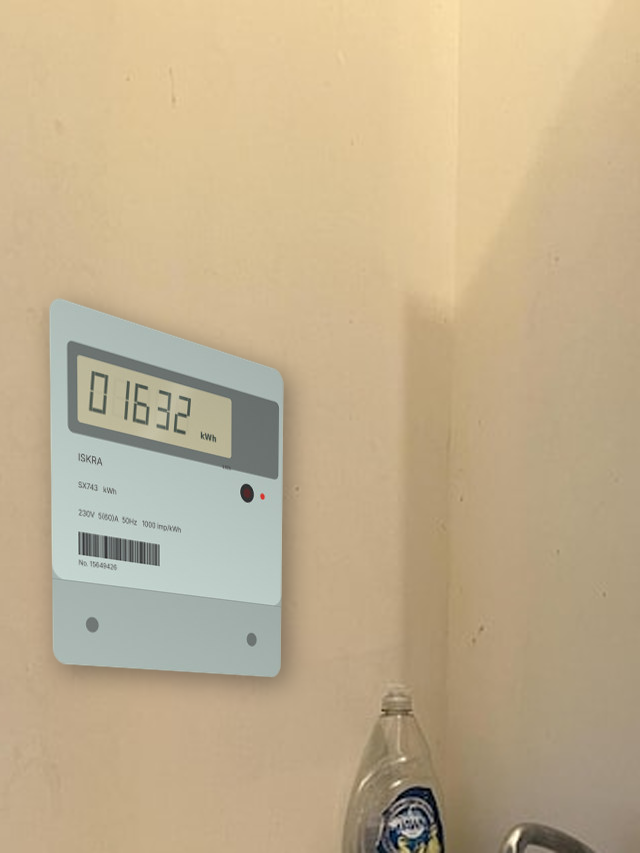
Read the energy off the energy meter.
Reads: 1632 kWh
